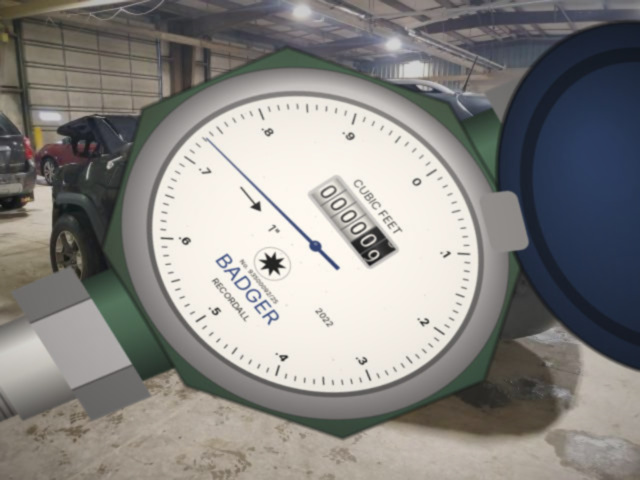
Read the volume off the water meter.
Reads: 8.73 ft³
